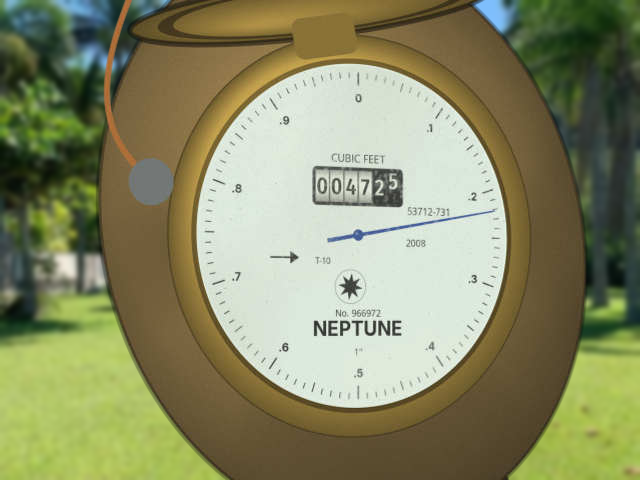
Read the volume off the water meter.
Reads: 4725.22 ft³
